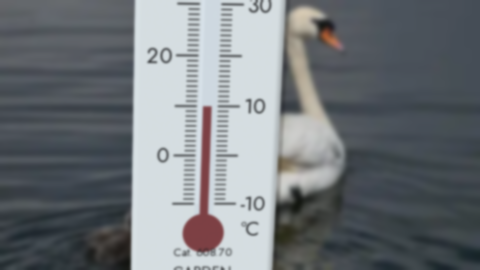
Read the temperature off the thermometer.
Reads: 10 °C
